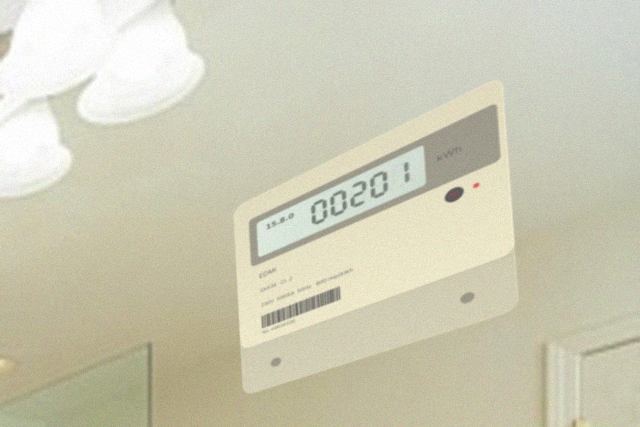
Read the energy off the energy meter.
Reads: 201 kWh
